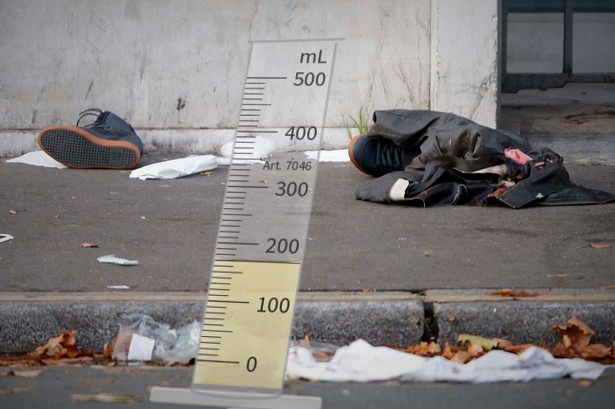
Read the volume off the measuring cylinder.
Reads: 170 mL
